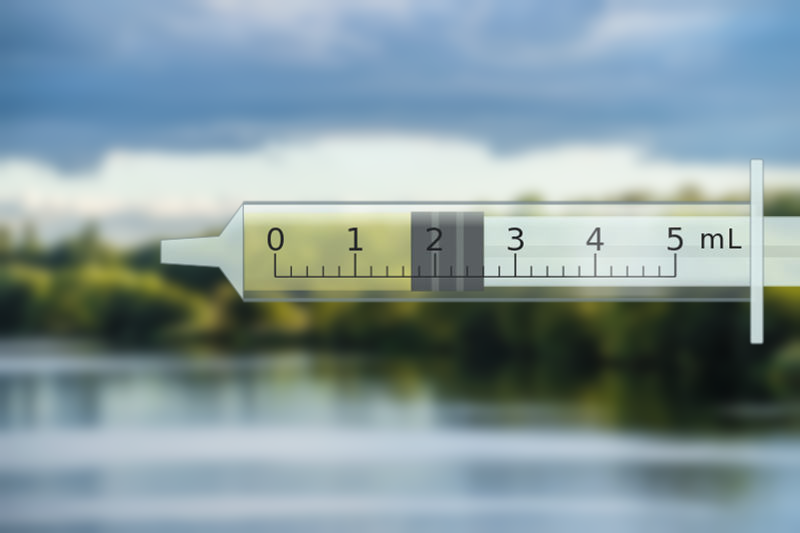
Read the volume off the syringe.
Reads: 1.7 mL
